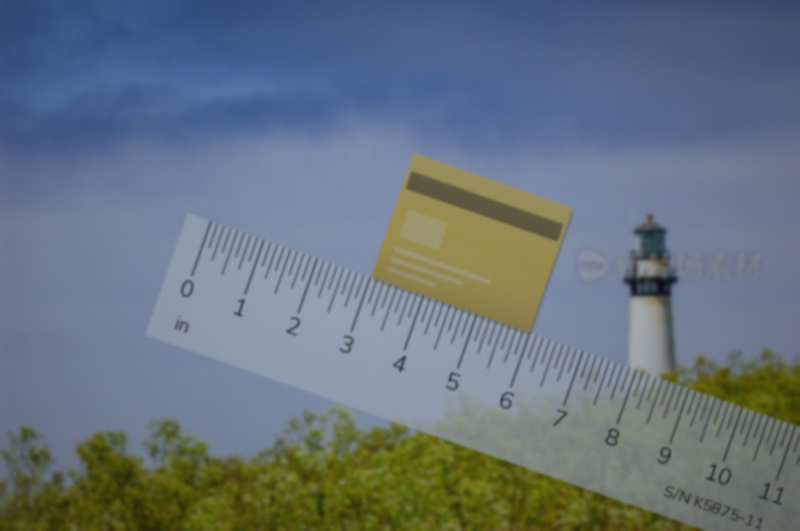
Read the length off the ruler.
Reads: 3 in
